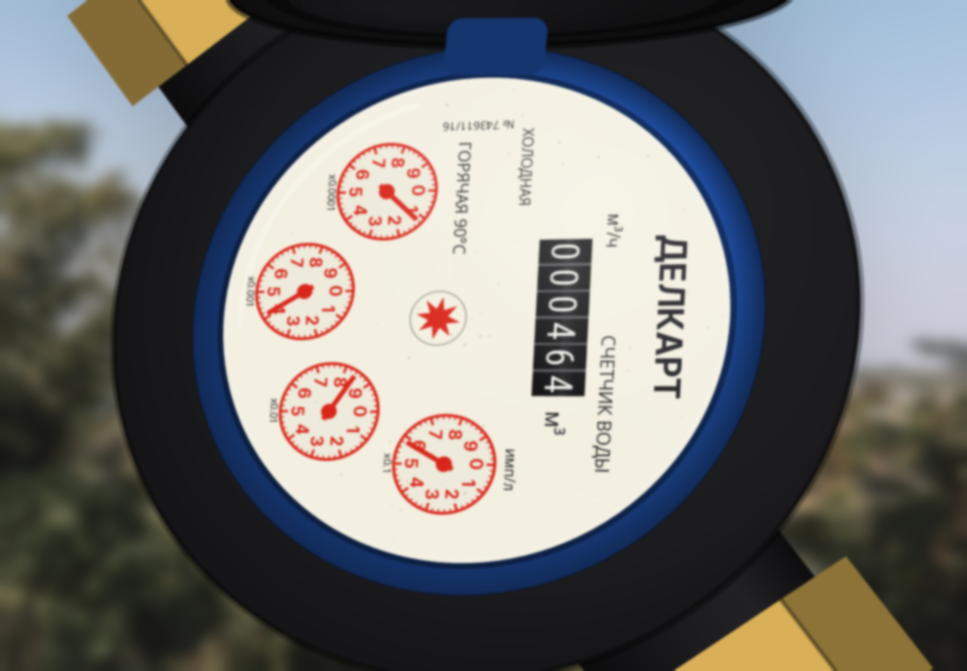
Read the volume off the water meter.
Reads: 464.5841 m³
